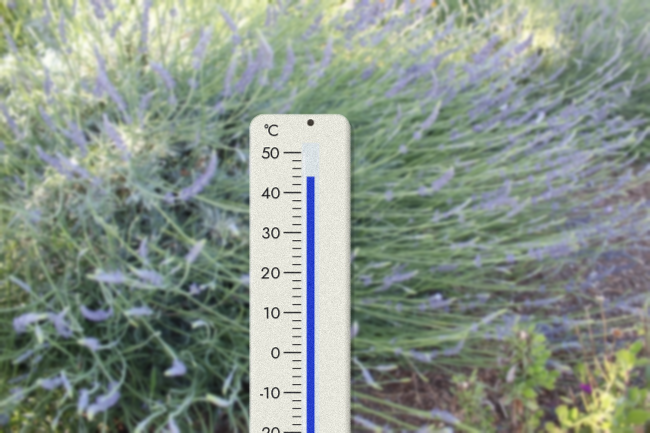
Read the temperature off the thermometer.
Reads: 44 °C
